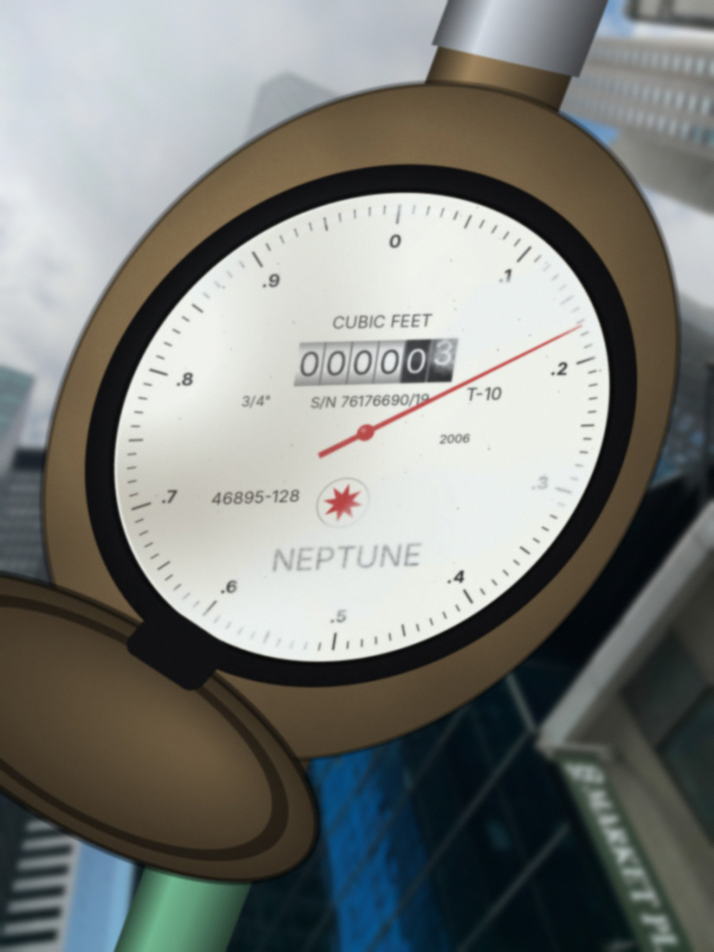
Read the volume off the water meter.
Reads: 3.17 ft³
